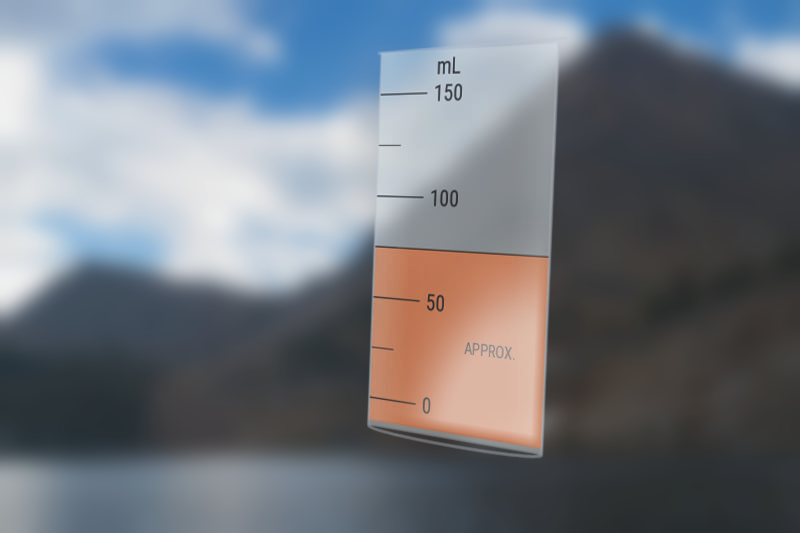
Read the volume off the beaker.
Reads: 75 mL
